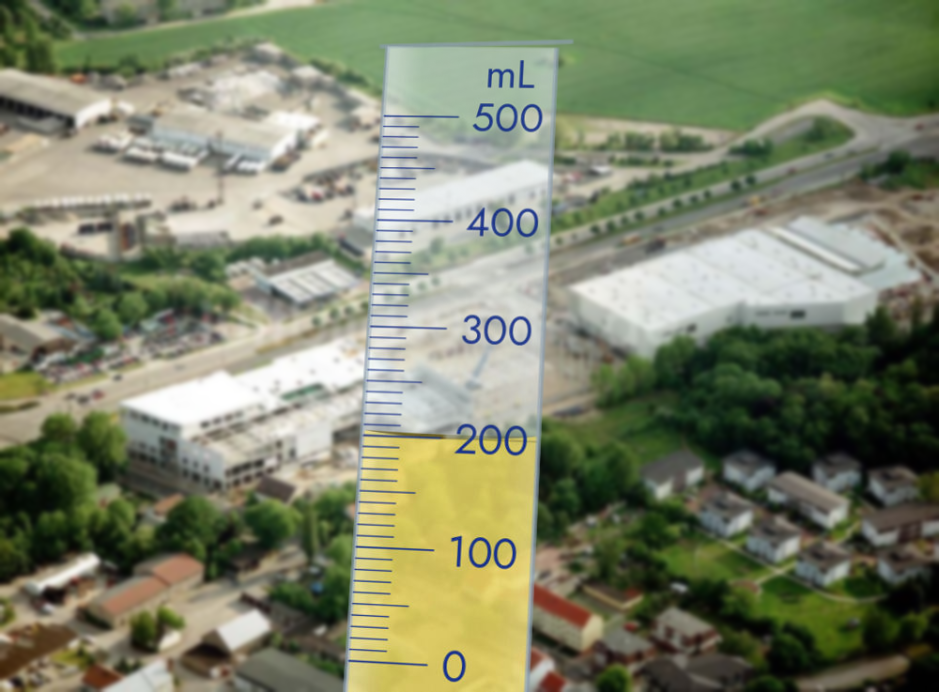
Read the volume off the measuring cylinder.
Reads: 200 mL
